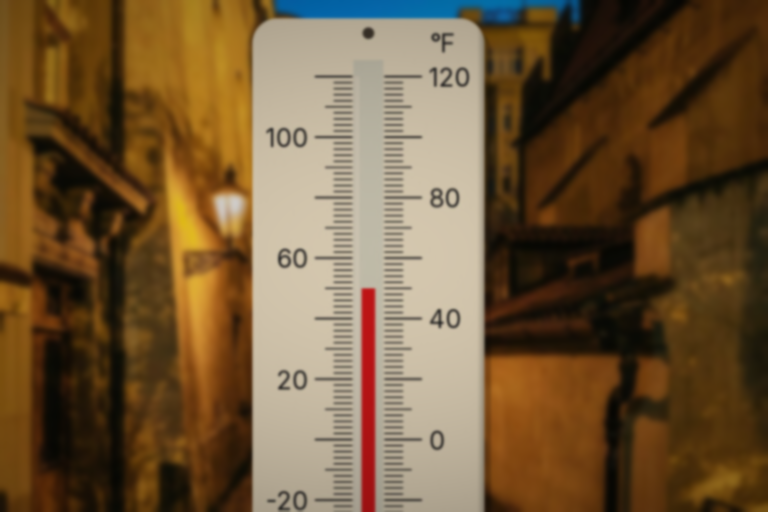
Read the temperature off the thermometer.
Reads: 50 °F
